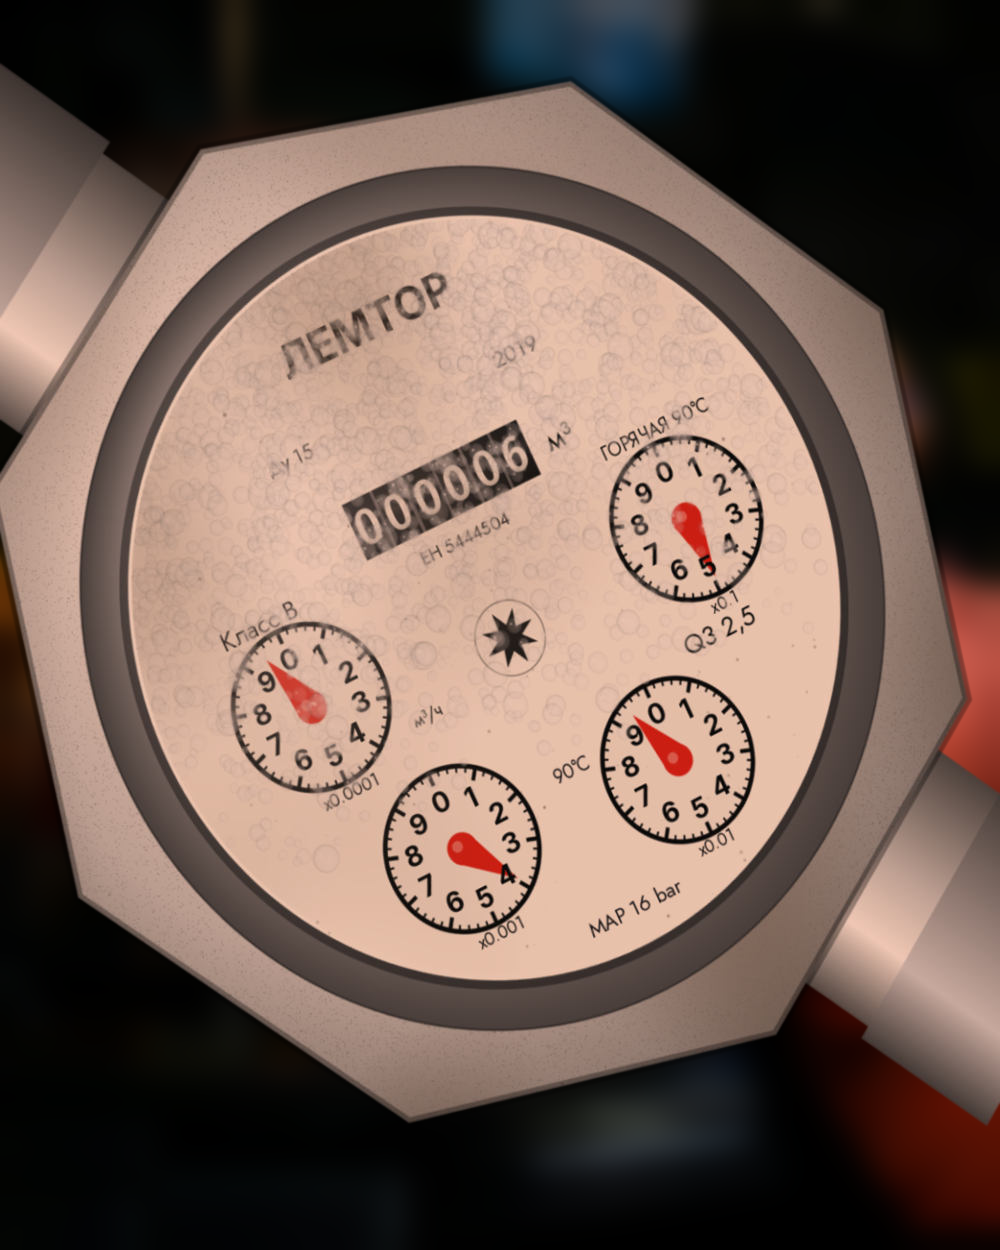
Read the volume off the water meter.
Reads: 6.4939 m³
